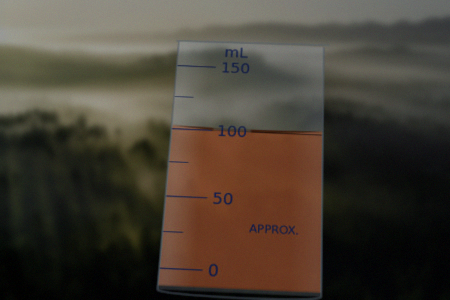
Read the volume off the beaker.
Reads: 100 mL
